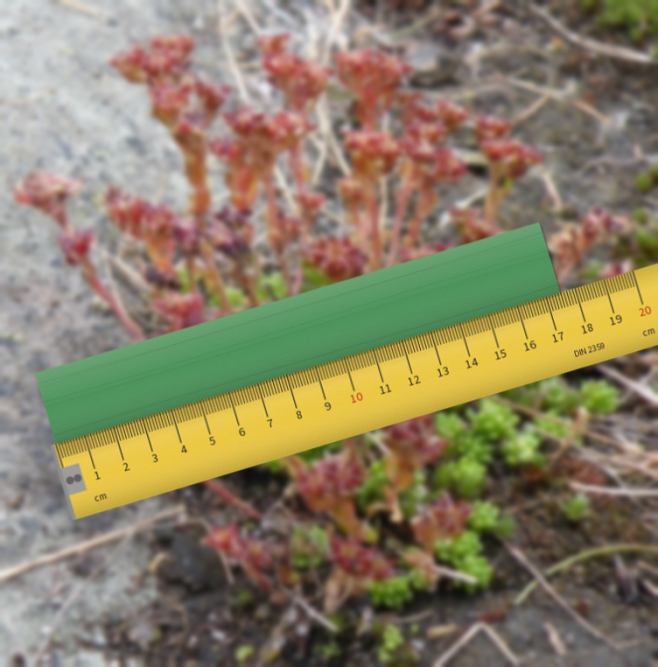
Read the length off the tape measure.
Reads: 17.5 cm
